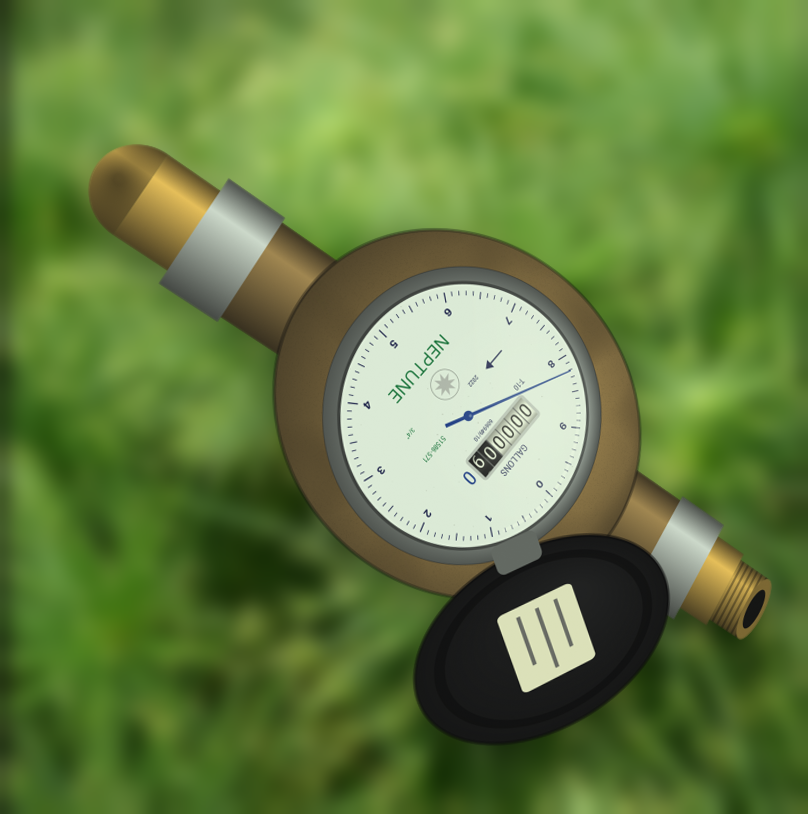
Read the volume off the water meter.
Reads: 88.2 gal
